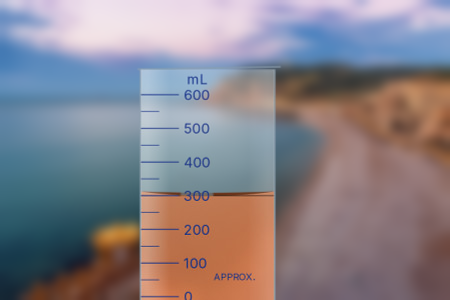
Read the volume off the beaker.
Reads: 300 mL
